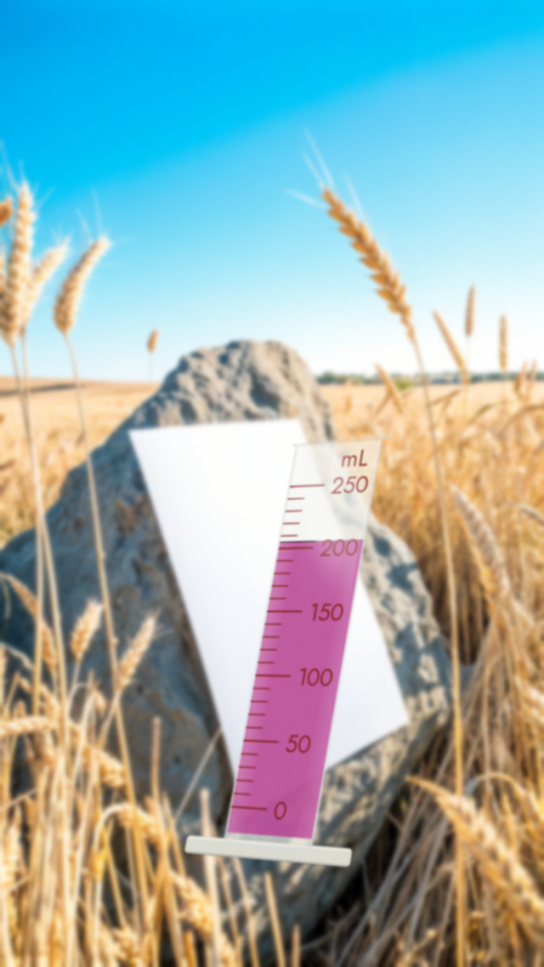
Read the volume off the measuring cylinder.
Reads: 205 mL
